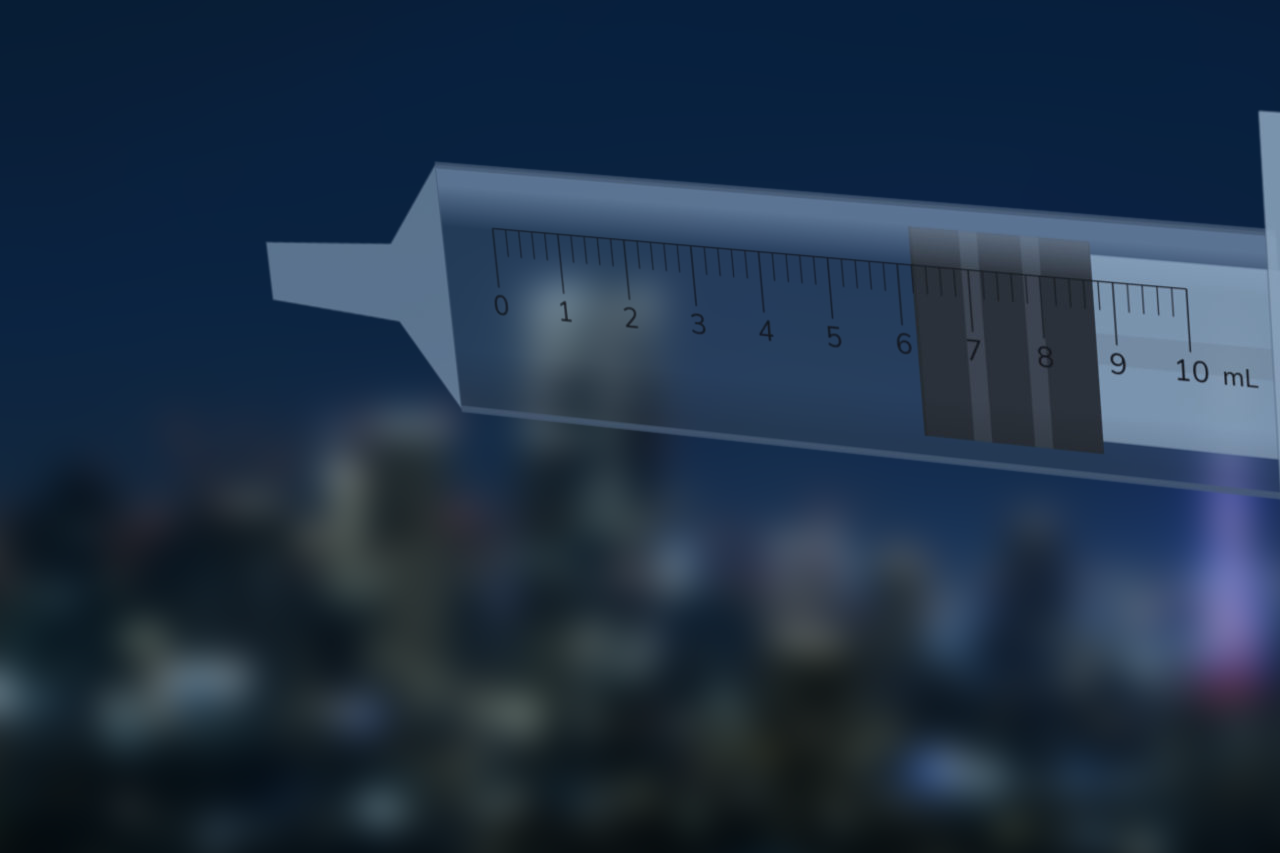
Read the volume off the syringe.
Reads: 6.2 mL
